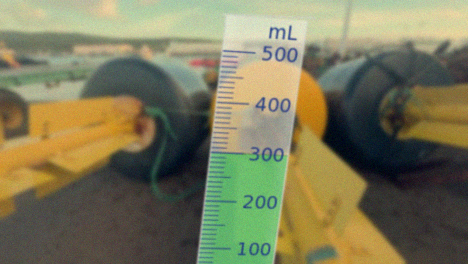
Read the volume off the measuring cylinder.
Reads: 300 mL
